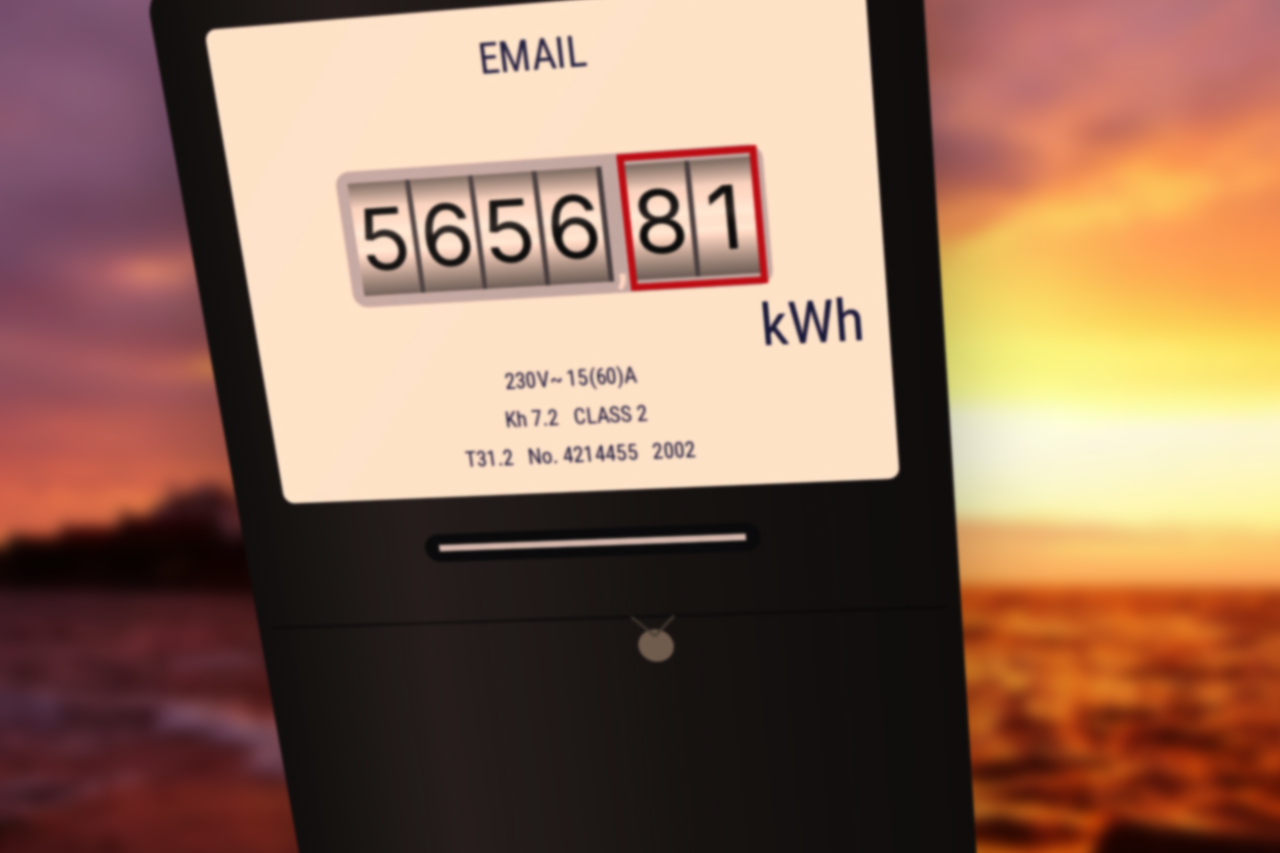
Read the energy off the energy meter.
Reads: 5656.81 kWh
